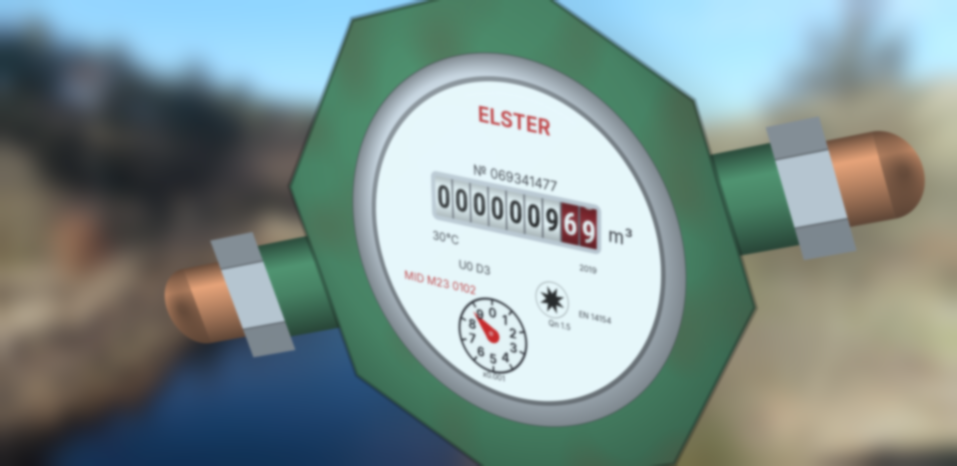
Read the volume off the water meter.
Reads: 9.688 m³
